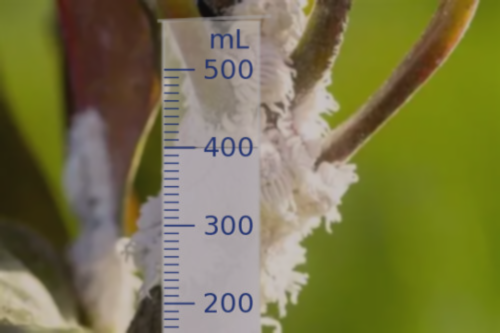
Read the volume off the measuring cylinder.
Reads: 400 mL
